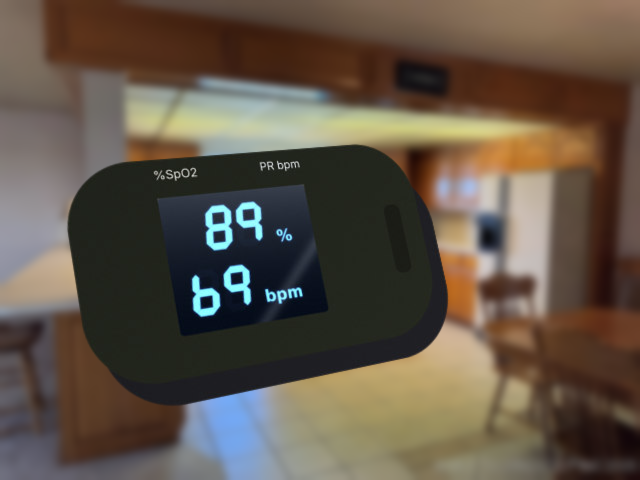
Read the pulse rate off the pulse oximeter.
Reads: 69 bpm
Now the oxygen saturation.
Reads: 89 %
